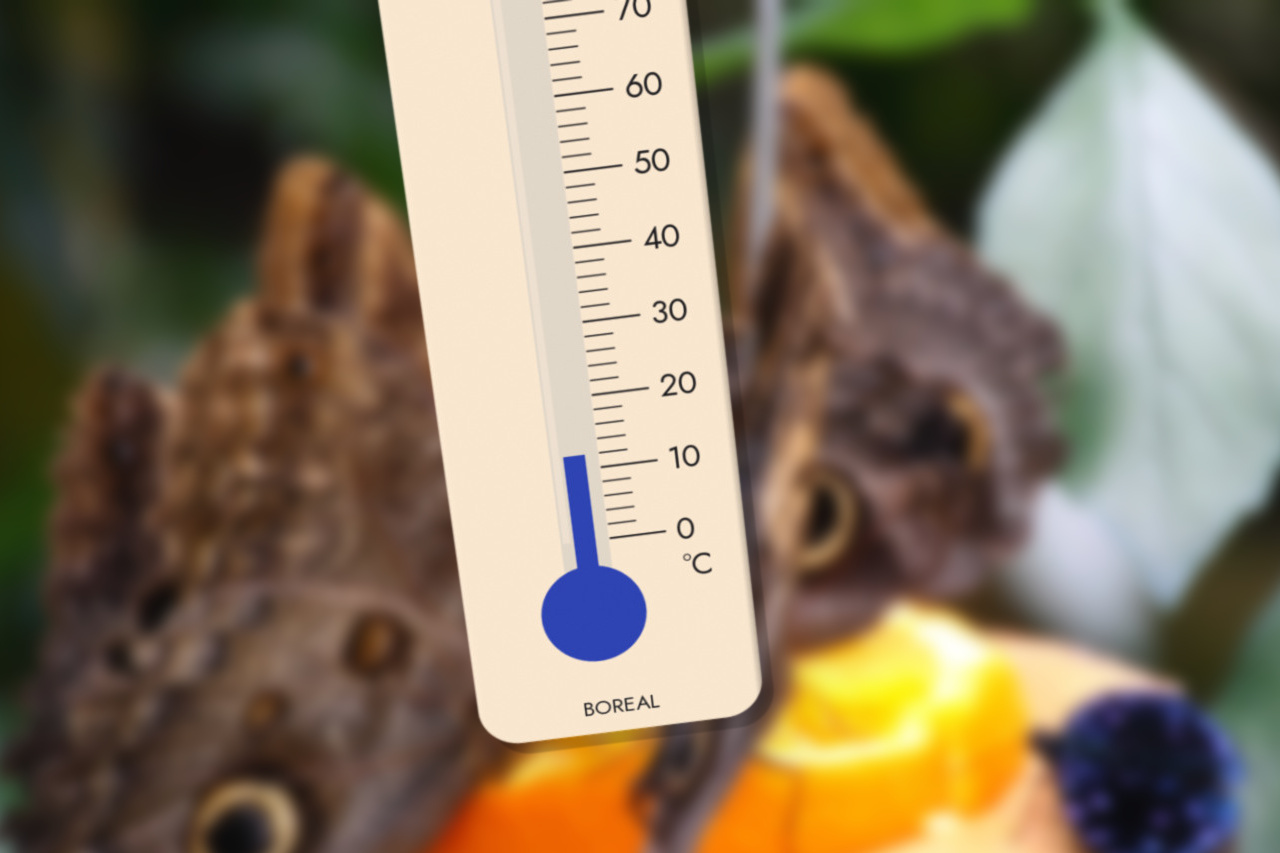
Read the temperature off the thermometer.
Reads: 12 °C
